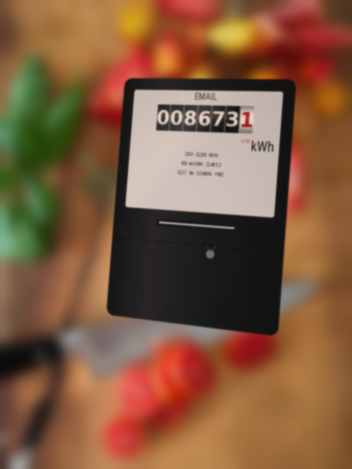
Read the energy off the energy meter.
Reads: 8673.1 kWh
